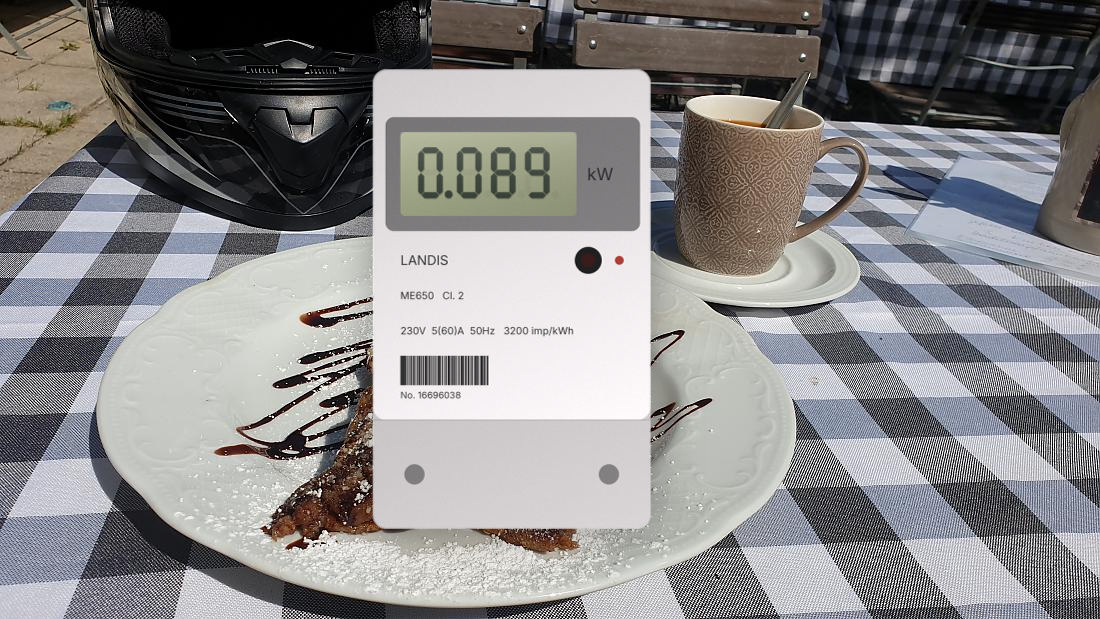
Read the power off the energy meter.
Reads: 0.089 kW
